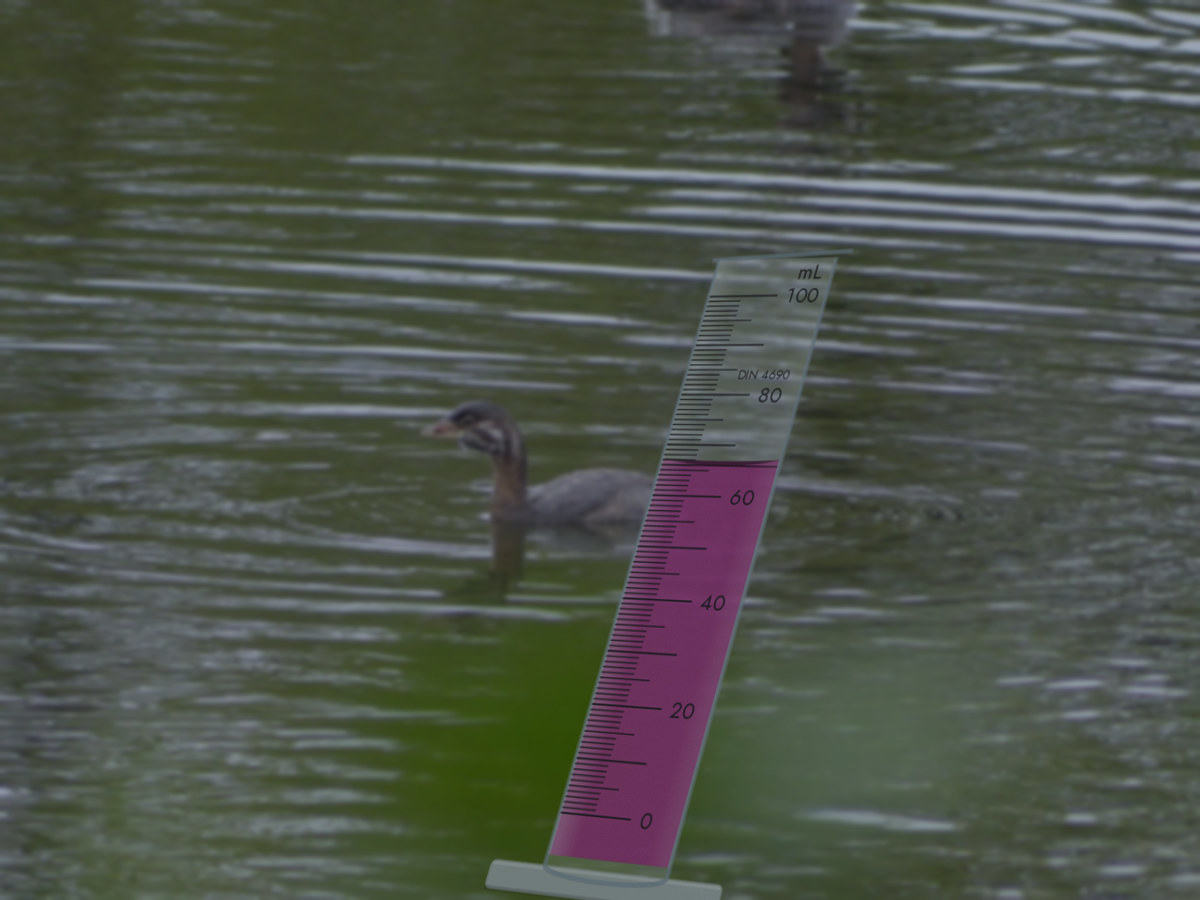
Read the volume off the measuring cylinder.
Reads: 66 mL
